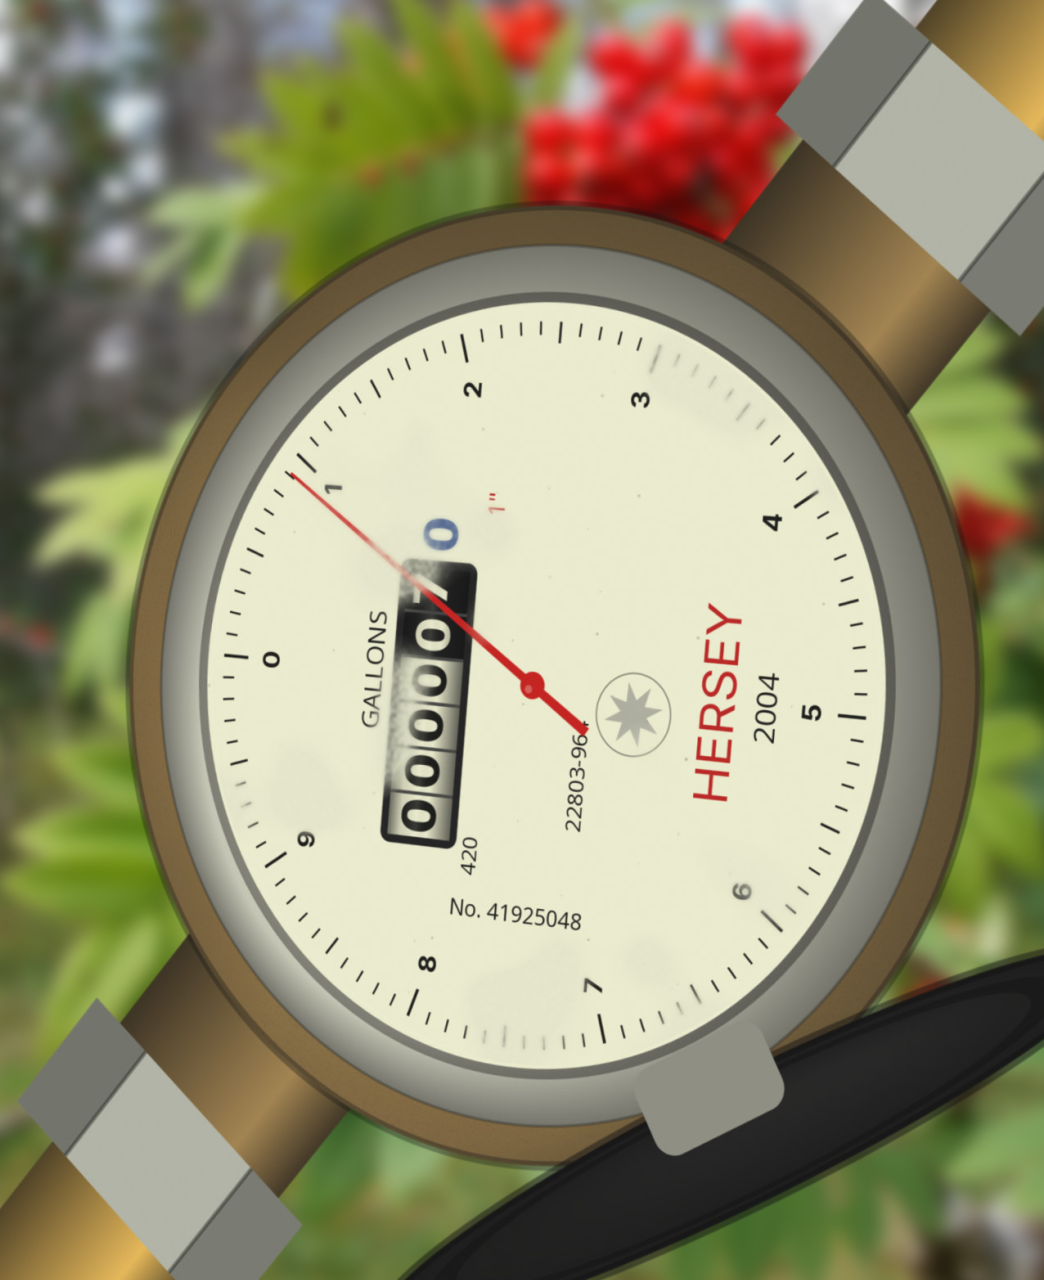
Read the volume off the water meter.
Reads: 70.9 gal
